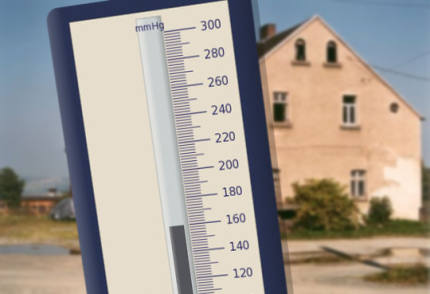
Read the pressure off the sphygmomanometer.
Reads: 160 mmHg
